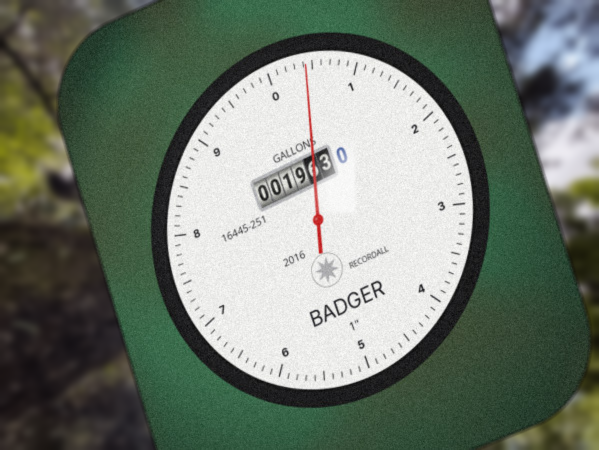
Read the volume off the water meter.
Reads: 19630.4 gal
